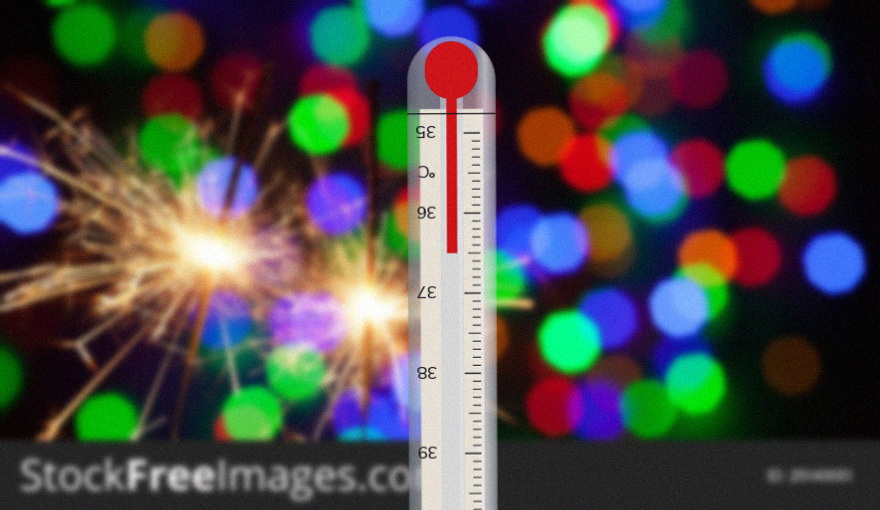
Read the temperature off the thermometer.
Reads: 36.5 °C
